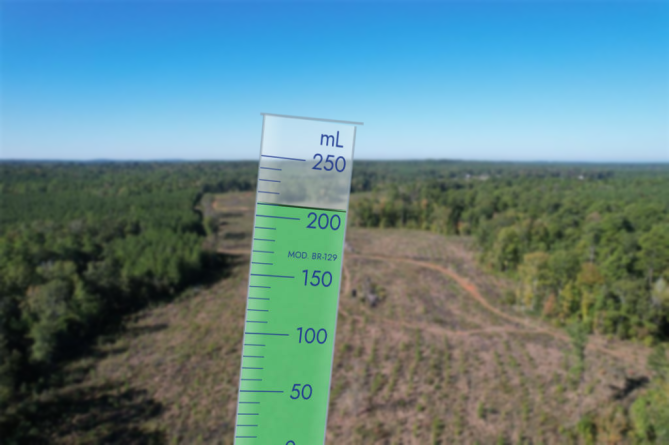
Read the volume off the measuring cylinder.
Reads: 210 mL
